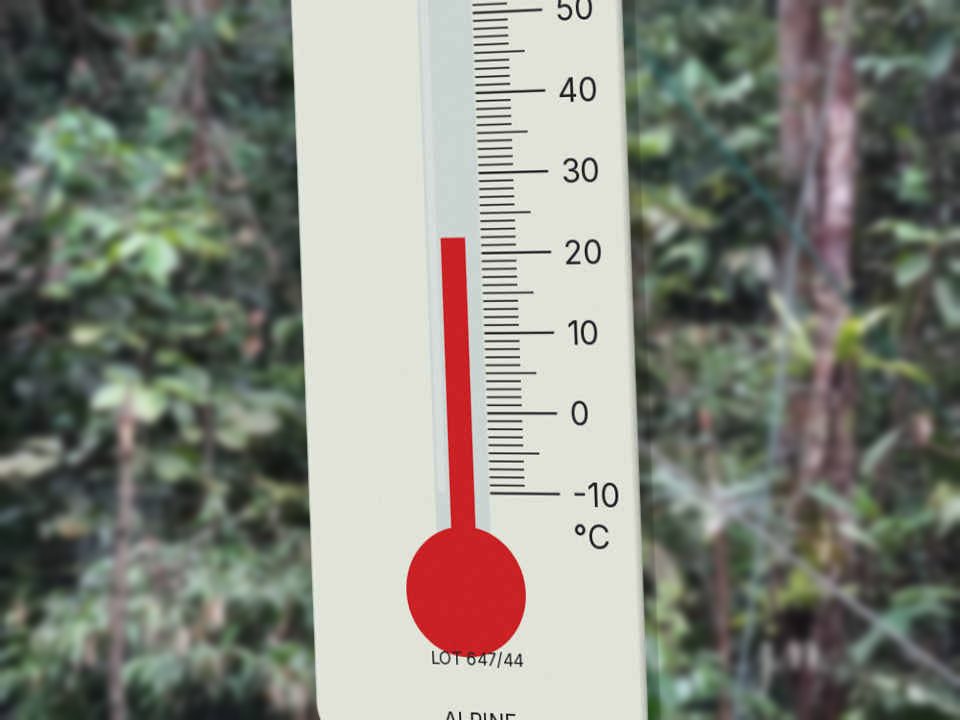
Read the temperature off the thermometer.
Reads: 22 °C
